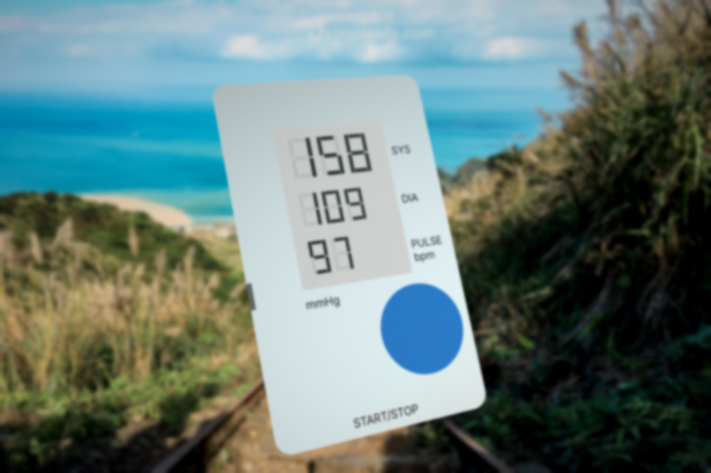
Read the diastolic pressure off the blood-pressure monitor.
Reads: 109 mmHg
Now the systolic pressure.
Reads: 158 mmHg
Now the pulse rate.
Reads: 97 bpm
